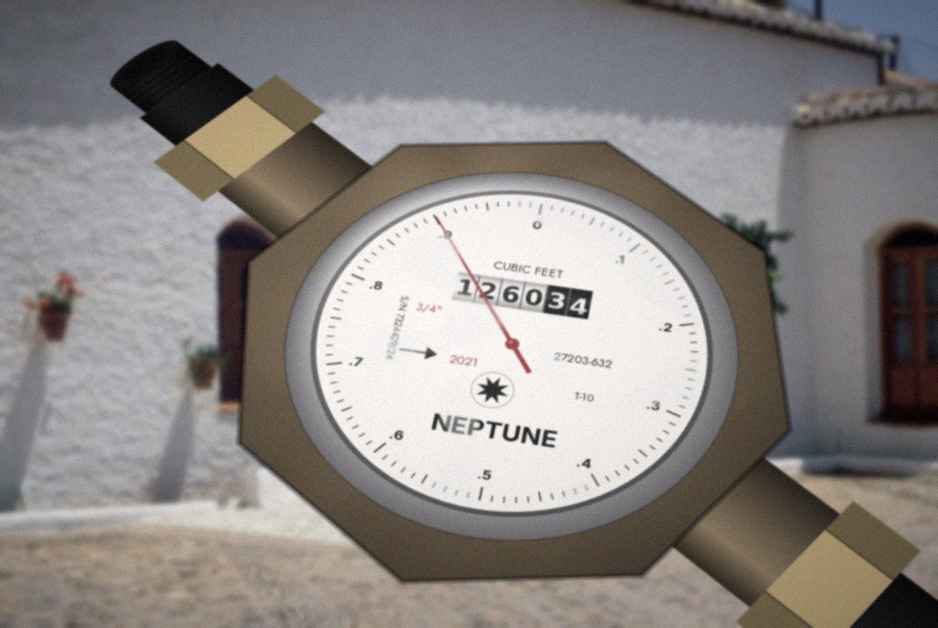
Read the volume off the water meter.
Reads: 126033.90 ft³
